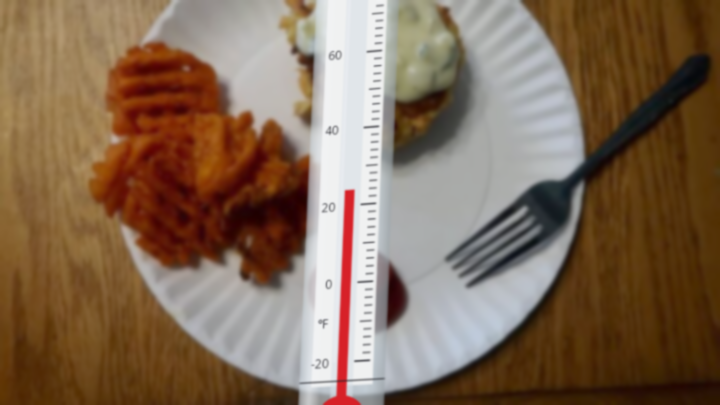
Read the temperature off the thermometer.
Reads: 24 °F
